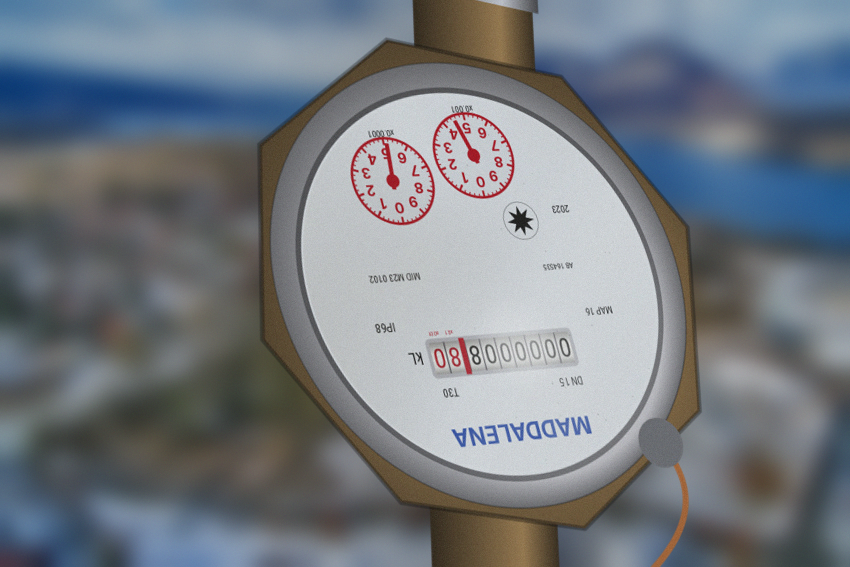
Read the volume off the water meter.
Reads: 8.8045 kL
